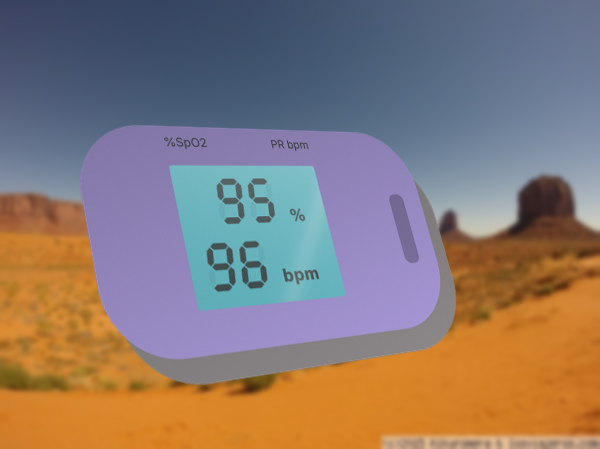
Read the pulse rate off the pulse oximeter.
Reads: 96 bpm
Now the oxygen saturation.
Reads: 95 %
